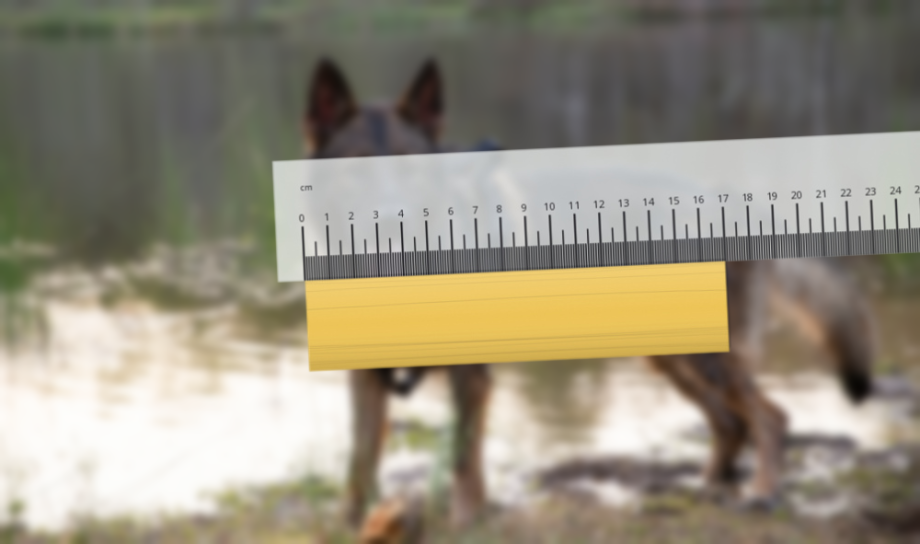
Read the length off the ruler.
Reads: 17 cm
